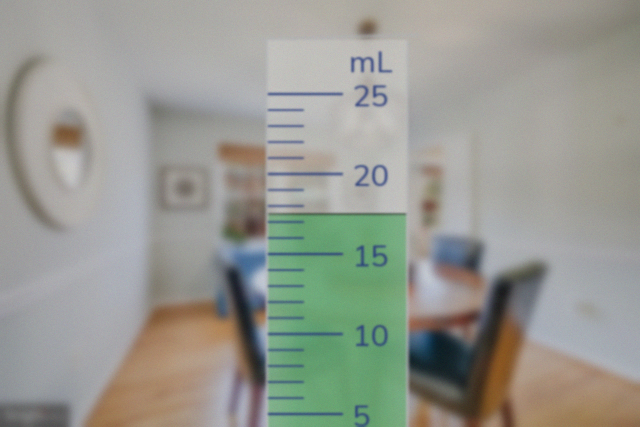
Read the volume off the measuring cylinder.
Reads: 17.5 mL
